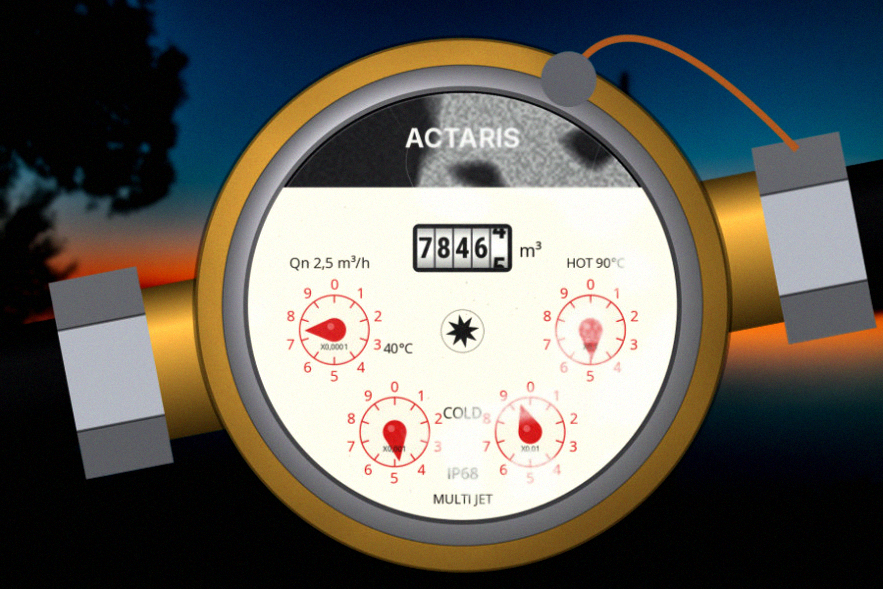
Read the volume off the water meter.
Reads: 78464.4947 m³
